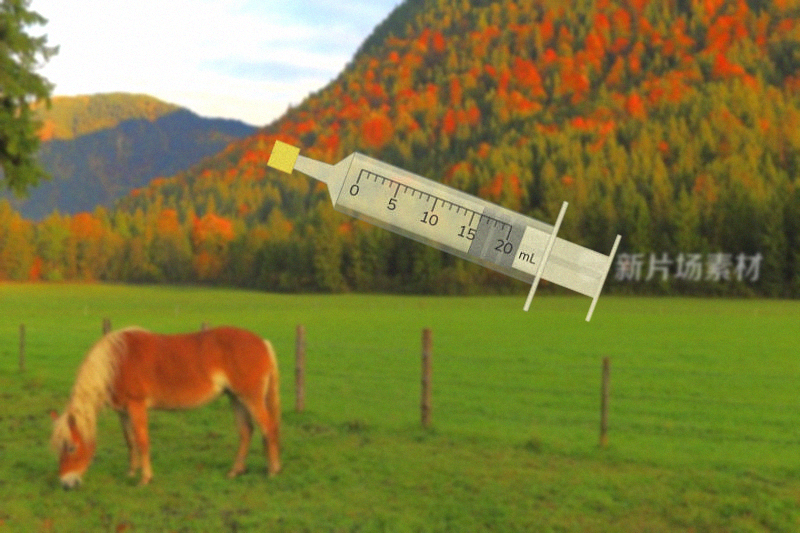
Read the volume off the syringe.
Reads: 16 mL
